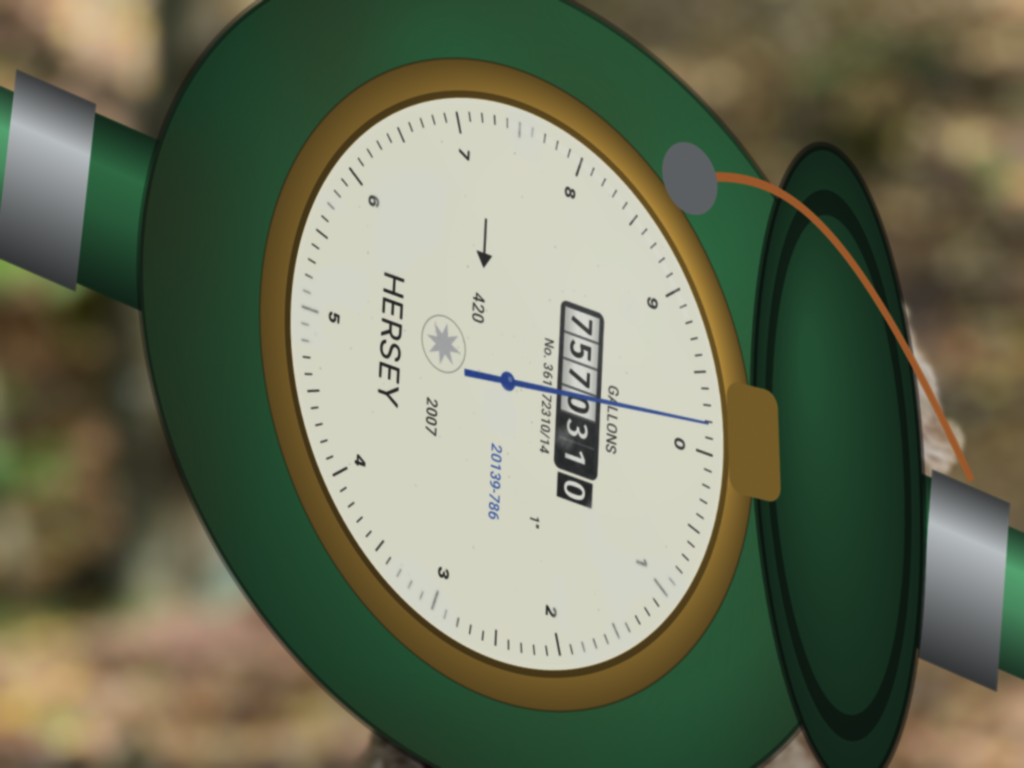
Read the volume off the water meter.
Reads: 7570309.8 gal
